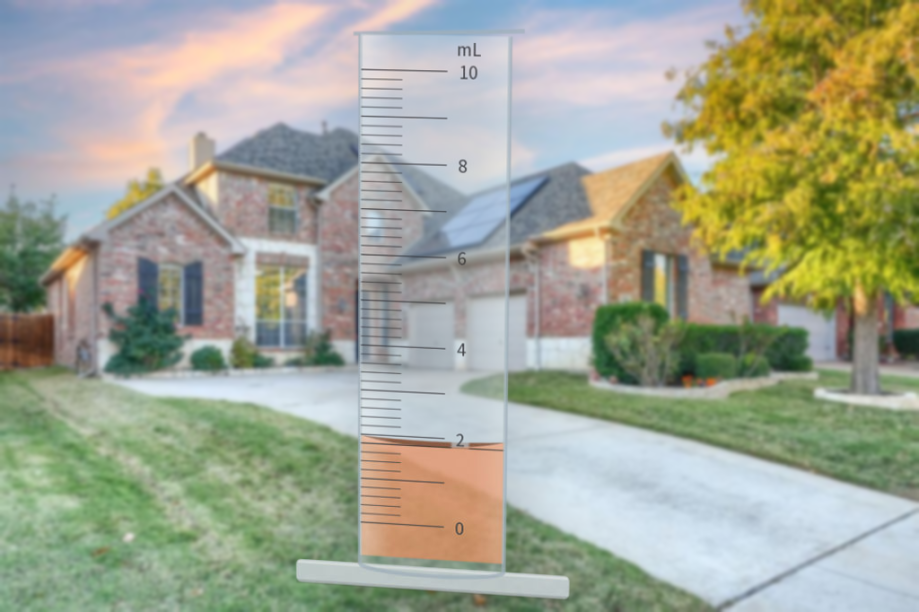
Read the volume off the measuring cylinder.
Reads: 1.8 mL
